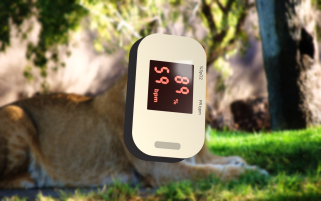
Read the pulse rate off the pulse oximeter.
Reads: 59 bpm
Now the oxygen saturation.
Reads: 89 %
